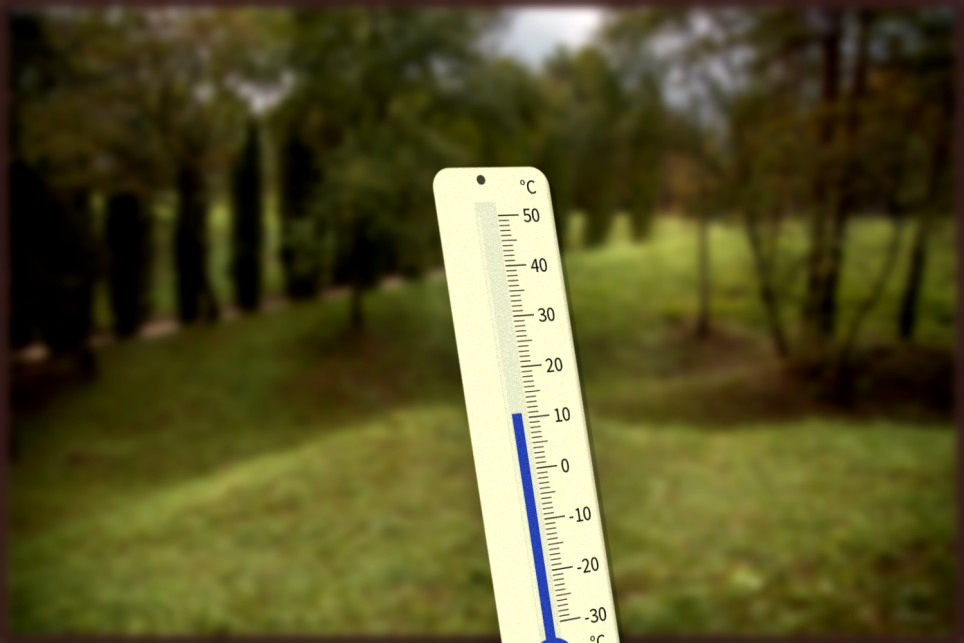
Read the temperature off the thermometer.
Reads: 11 °C
